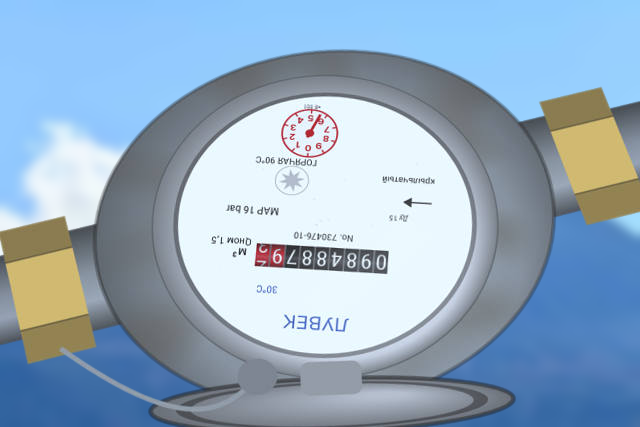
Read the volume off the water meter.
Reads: 984887.925 m³
